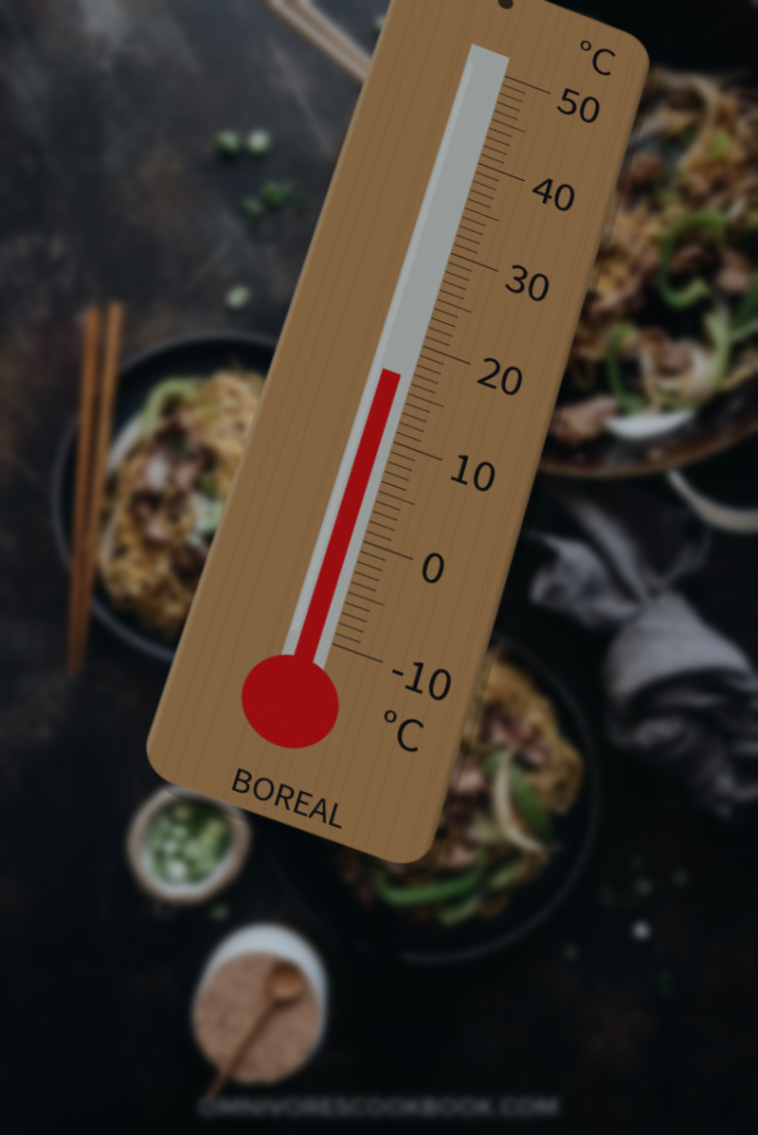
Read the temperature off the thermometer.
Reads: 16.5 °C
